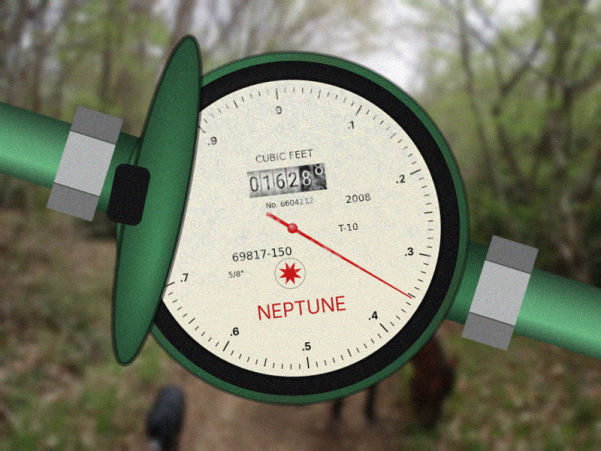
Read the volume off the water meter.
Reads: 16288.35 ft³
